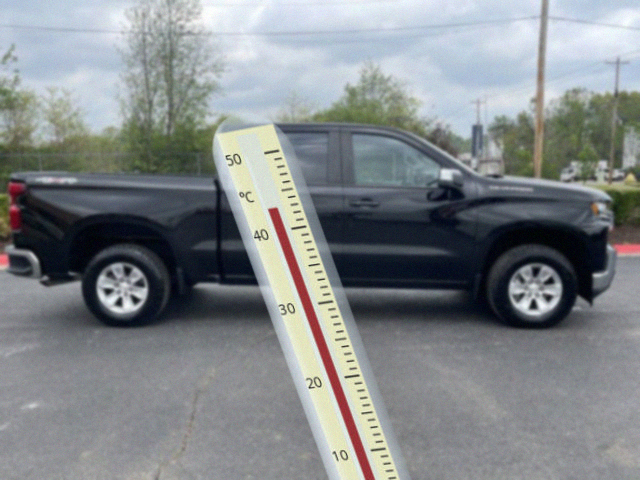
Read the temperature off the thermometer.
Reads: 43 °C
